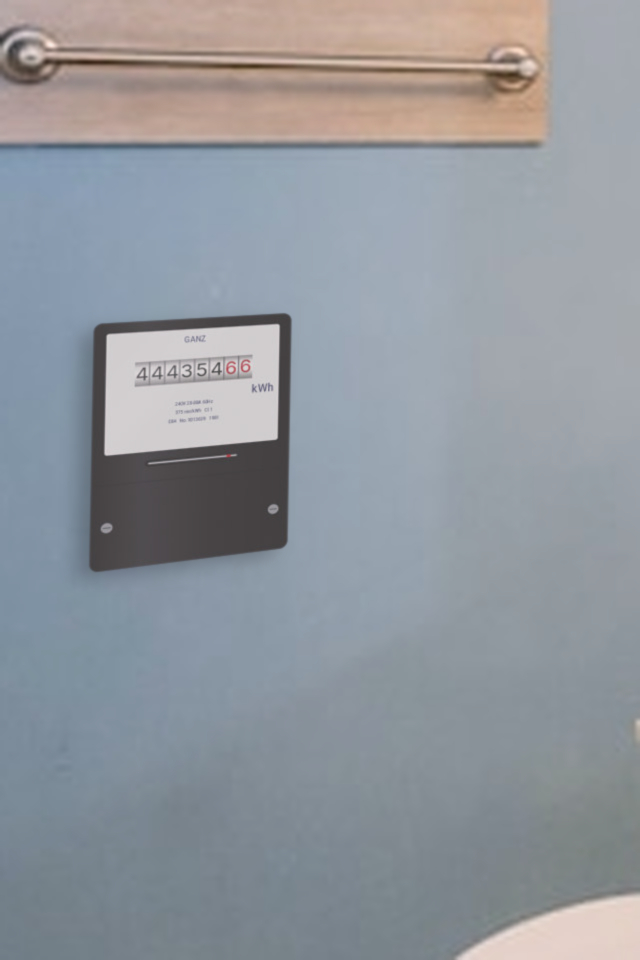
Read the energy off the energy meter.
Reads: 444354.66 kWh
